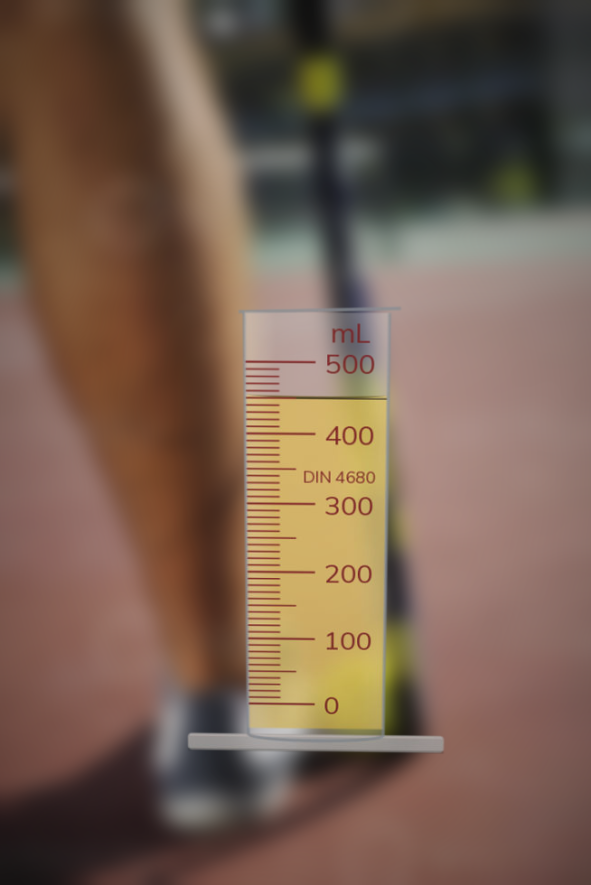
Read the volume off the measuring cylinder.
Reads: 450 mL
